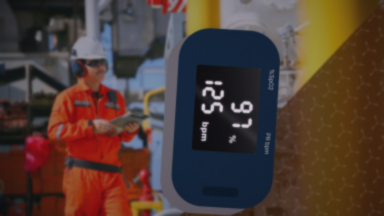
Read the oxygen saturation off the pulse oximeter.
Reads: 97 %
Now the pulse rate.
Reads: 125 bpm
